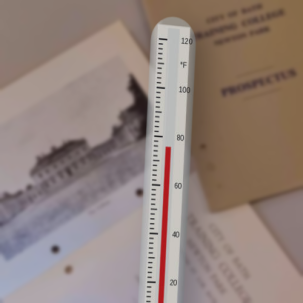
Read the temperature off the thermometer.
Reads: 76 °F
